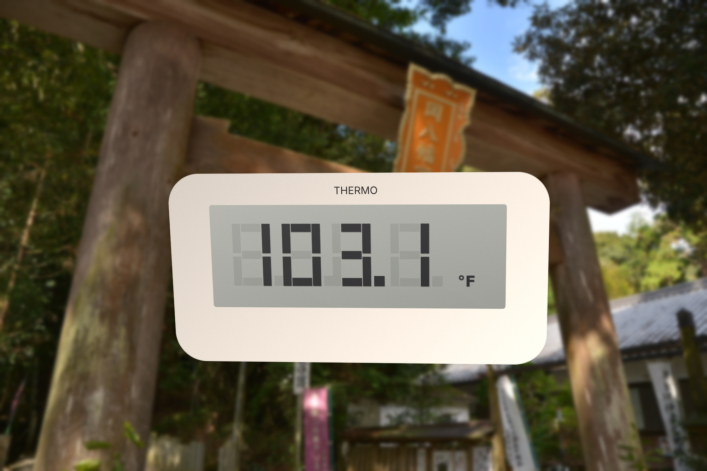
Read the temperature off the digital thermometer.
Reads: 103.1 °F
